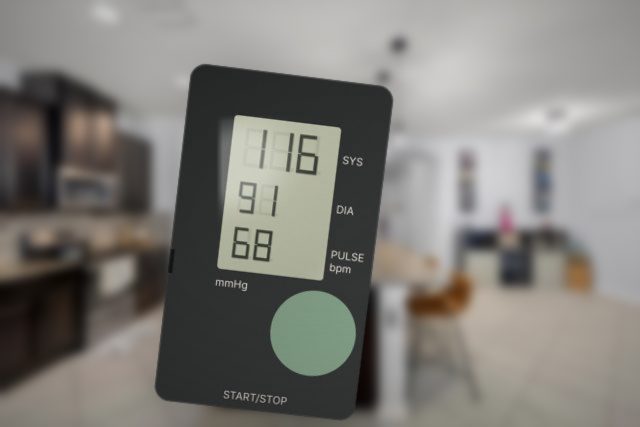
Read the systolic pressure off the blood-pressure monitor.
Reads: 116 mmHg
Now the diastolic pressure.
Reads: 91 mmHg
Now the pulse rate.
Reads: 68 bpm
